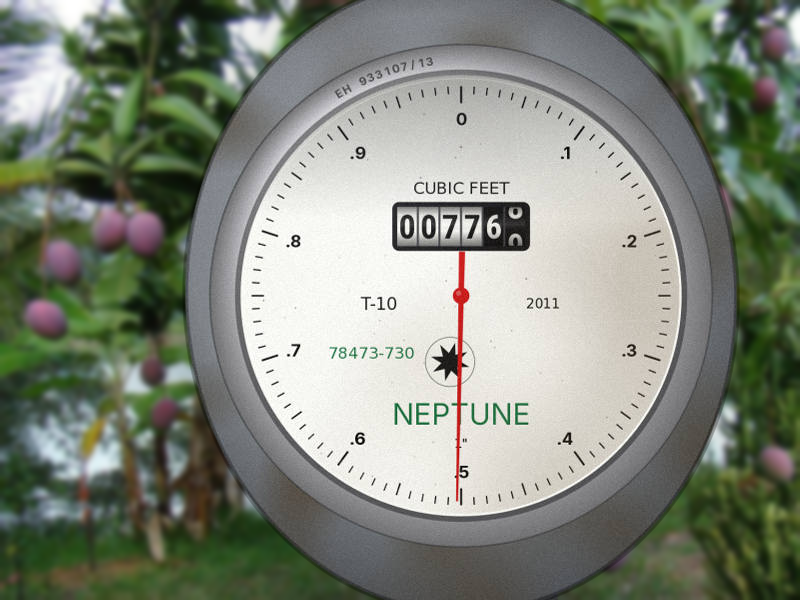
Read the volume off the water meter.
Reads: 7768.50 ft³
